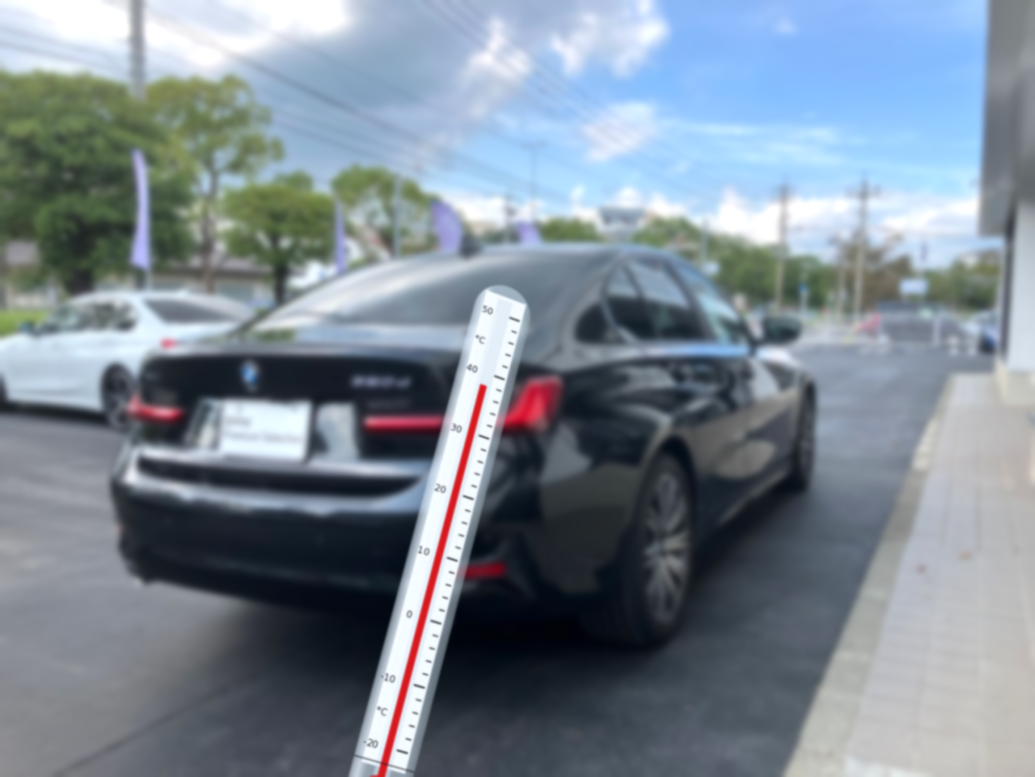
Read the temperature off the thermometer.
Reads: 38 °C
